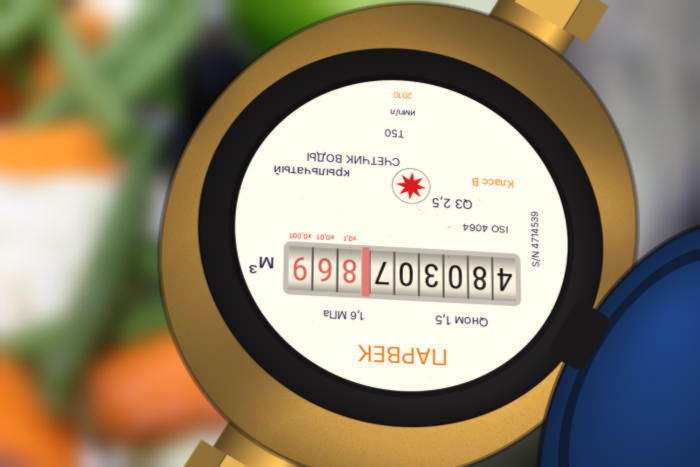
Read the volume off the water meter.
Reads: 480307.869 m³
